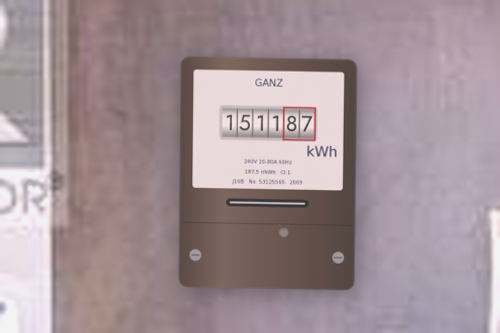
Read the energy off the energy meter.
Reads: 1511.87 kWh
